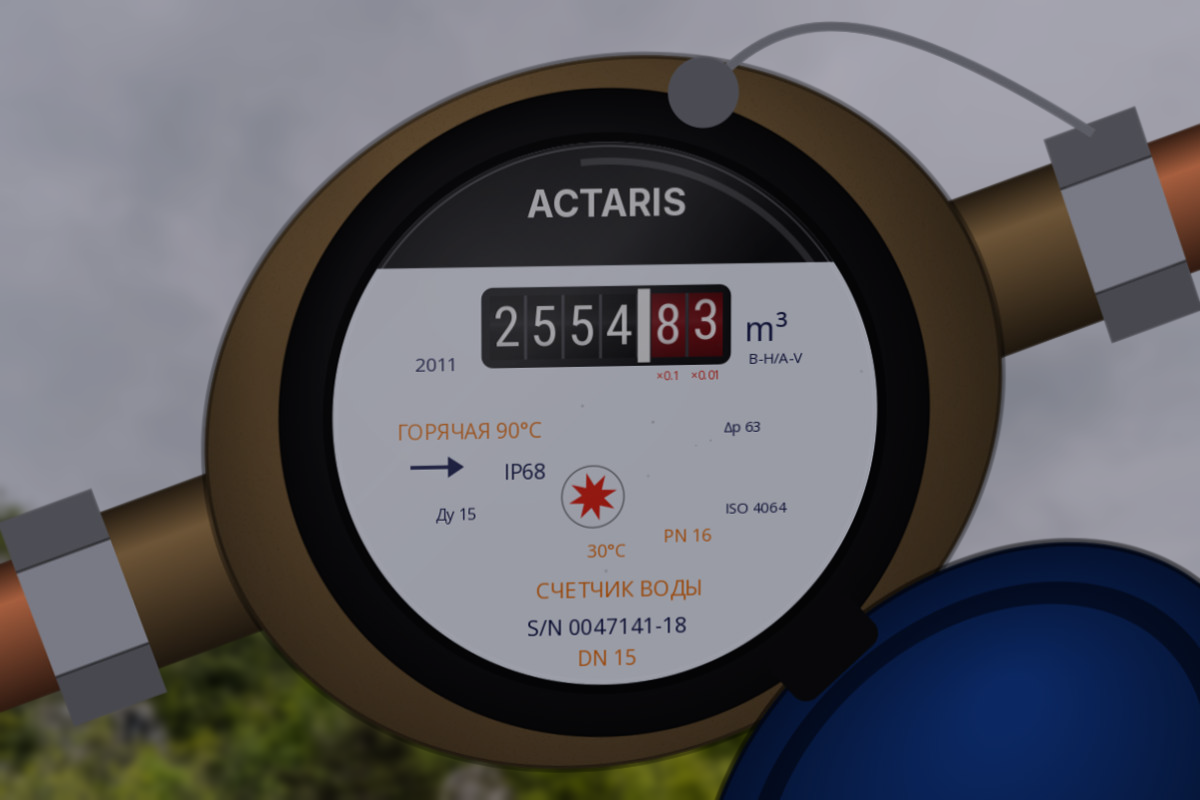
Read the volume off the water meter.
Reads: 2554.83 m³
